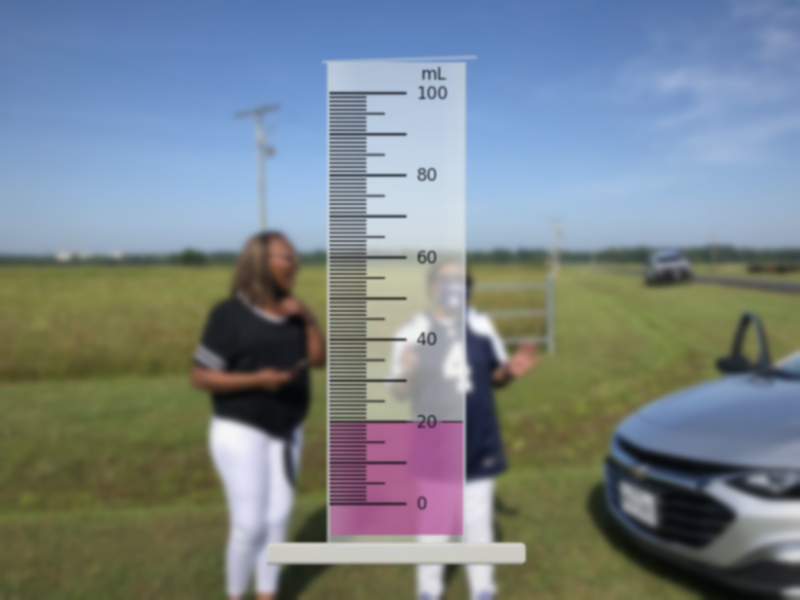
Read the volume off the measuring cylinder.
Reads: 20 mL
